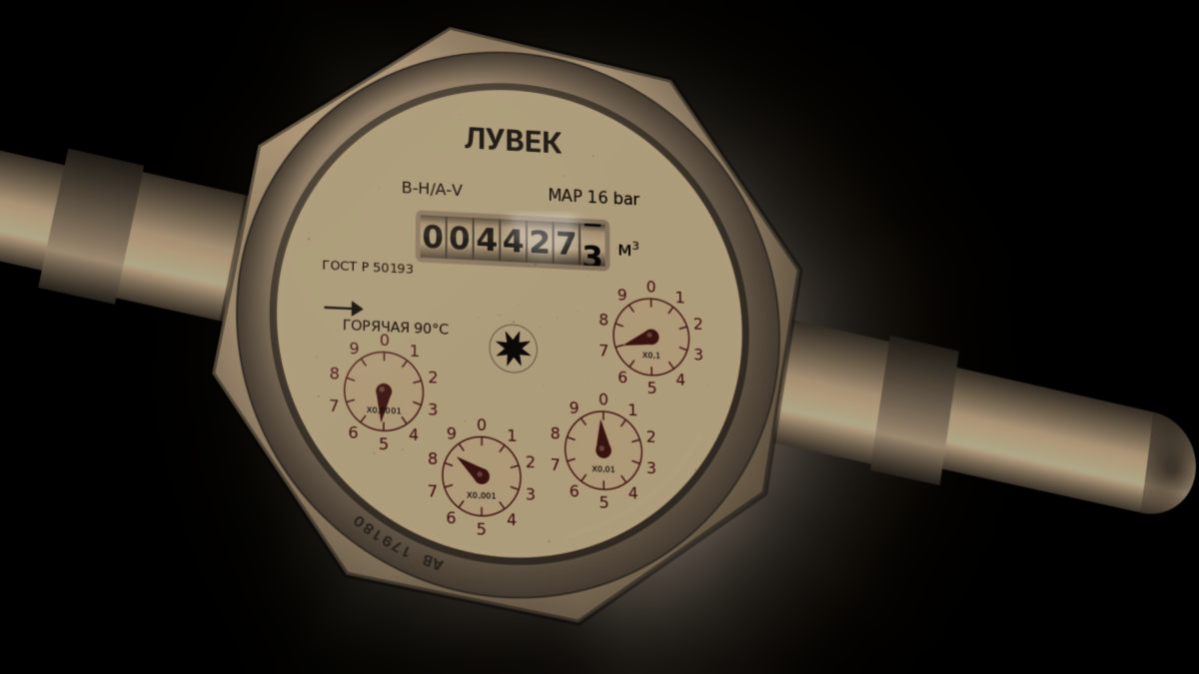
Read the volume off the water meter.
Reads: 44272.6985 m³
